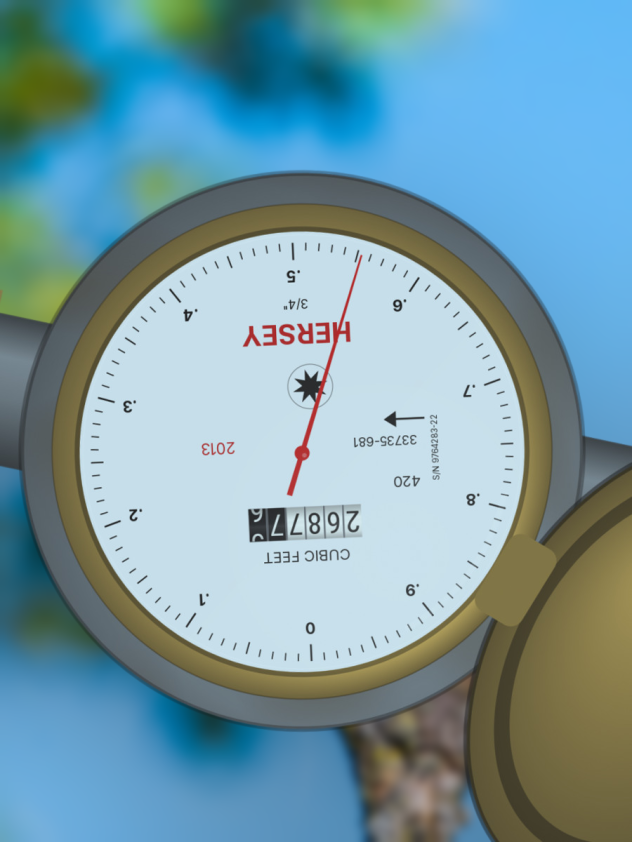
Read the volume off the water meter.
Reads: 268775.55 ft³
